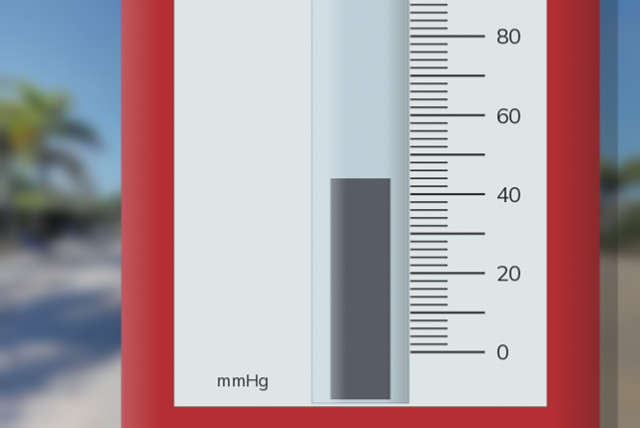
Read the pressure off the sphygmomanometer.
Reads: 44 mmHg
